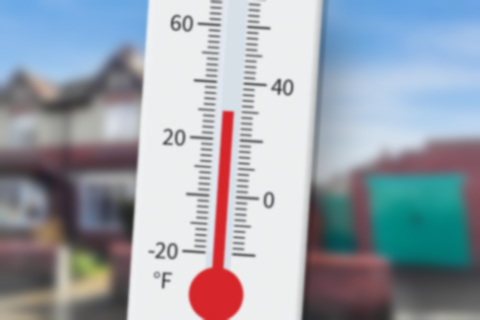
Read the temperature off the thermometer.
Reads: 30 °F
